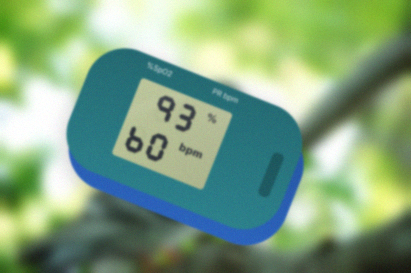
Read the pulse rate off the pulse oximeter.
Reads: 60 bpm
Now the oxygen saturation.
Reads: 93 %
